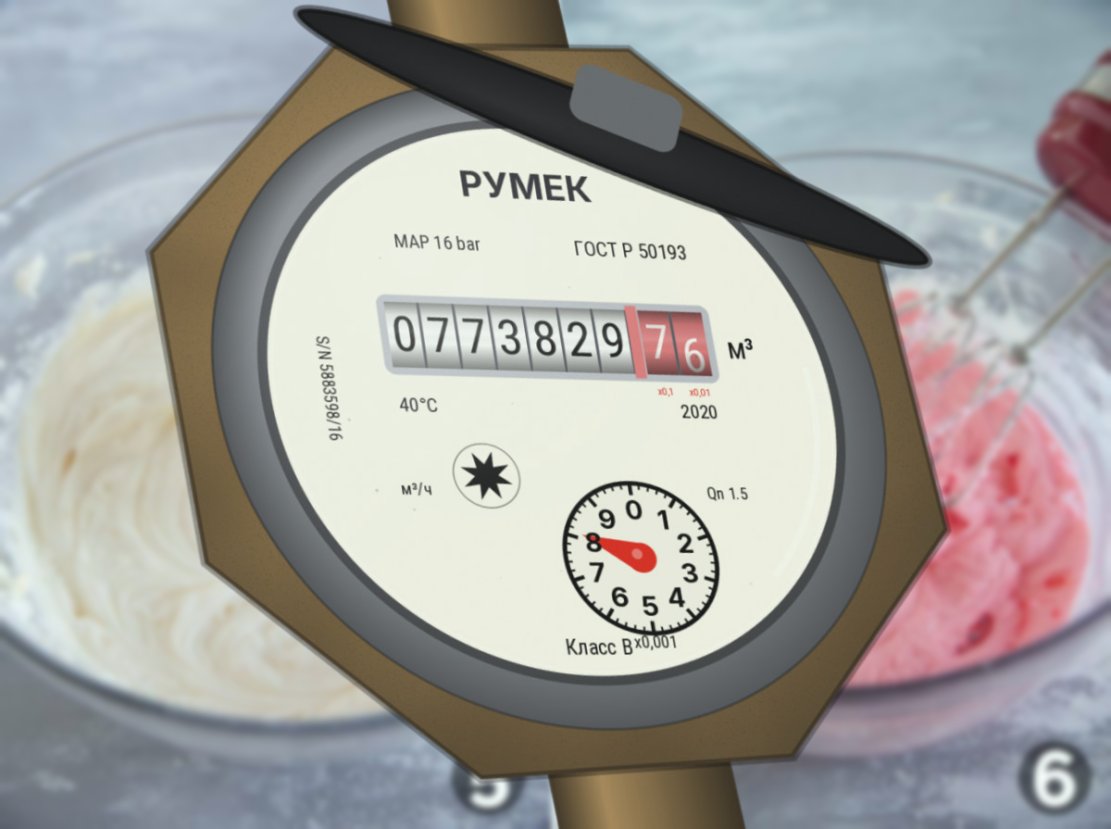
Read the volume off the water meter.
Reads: 773829.758 m³
